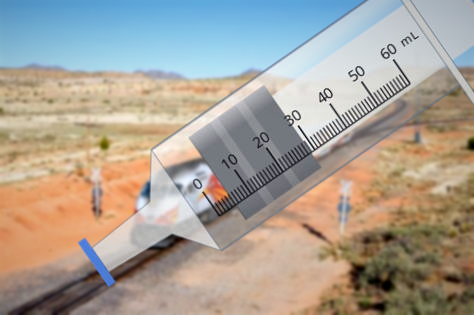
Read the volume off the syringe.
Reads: 5 mL
